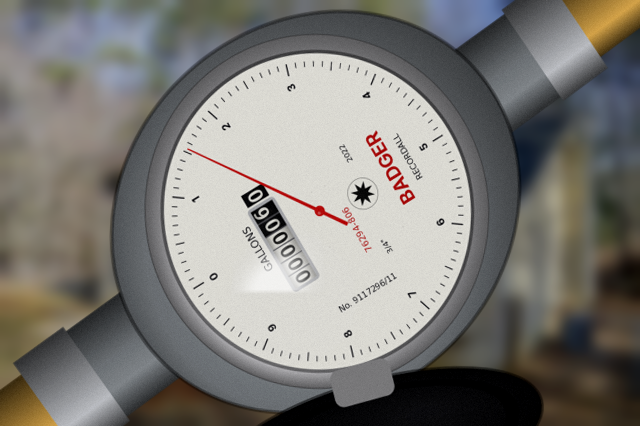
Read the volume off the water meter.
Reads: 61.5 gal
